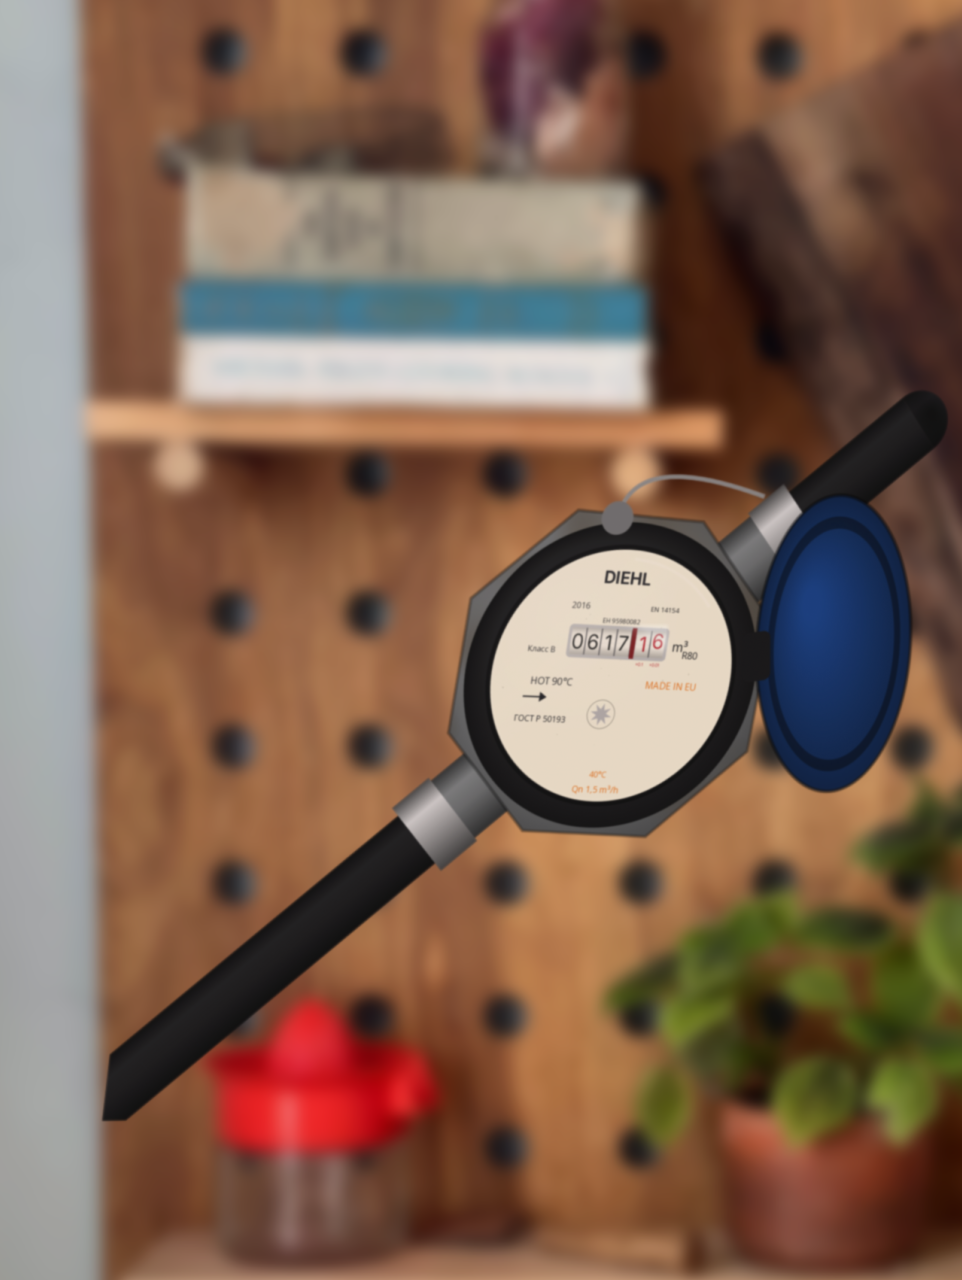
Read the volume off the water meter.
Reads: 617.16 m³
